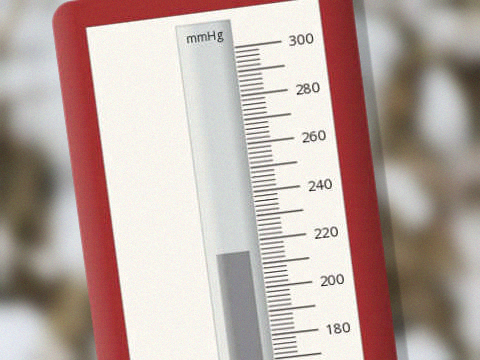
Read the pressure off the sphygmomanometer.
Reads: 216 mmHg
